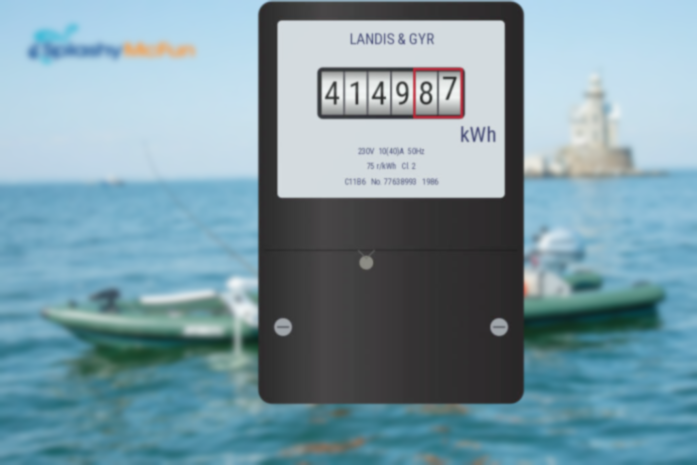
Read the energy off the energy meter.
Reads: 4149.87 kWh
